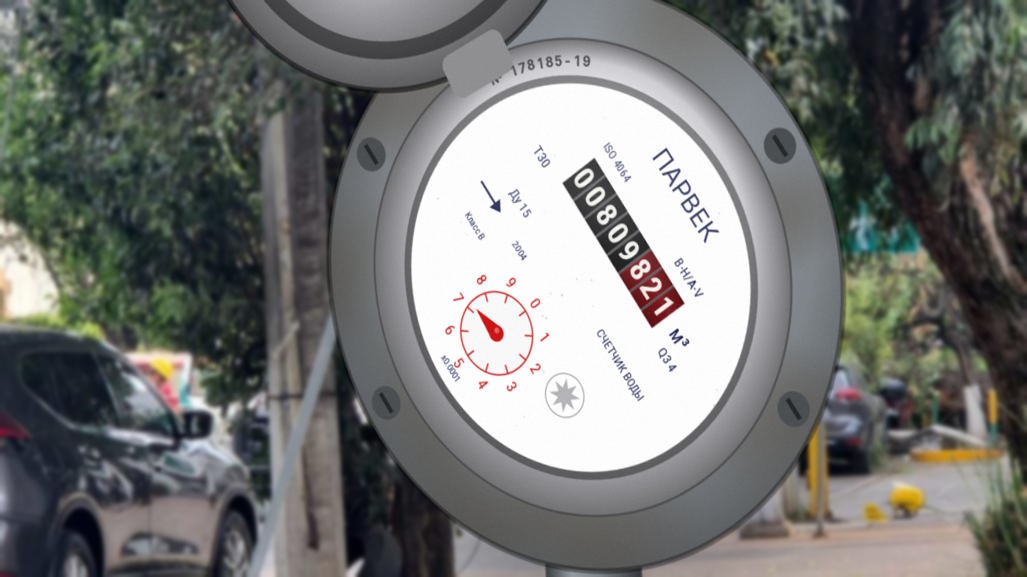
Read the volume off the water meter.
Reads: 809.8217 m³
